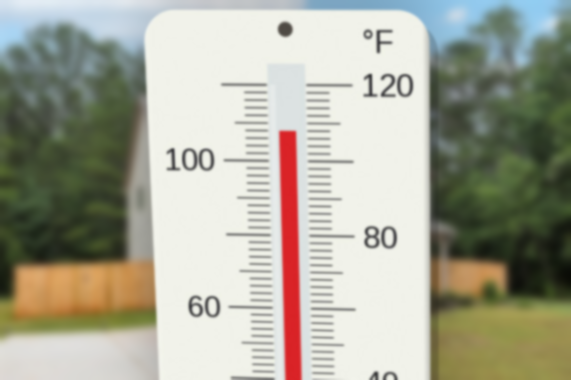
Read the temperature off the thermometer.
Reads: 108 °F
